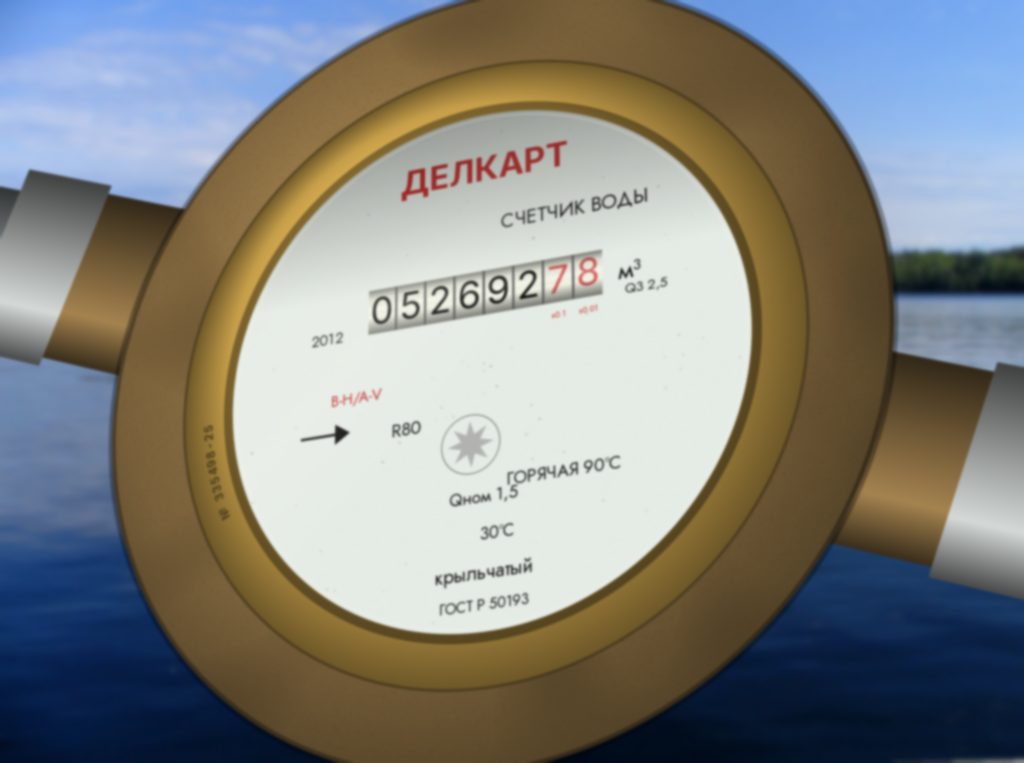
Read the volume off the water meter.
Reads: 52692.78 m³
